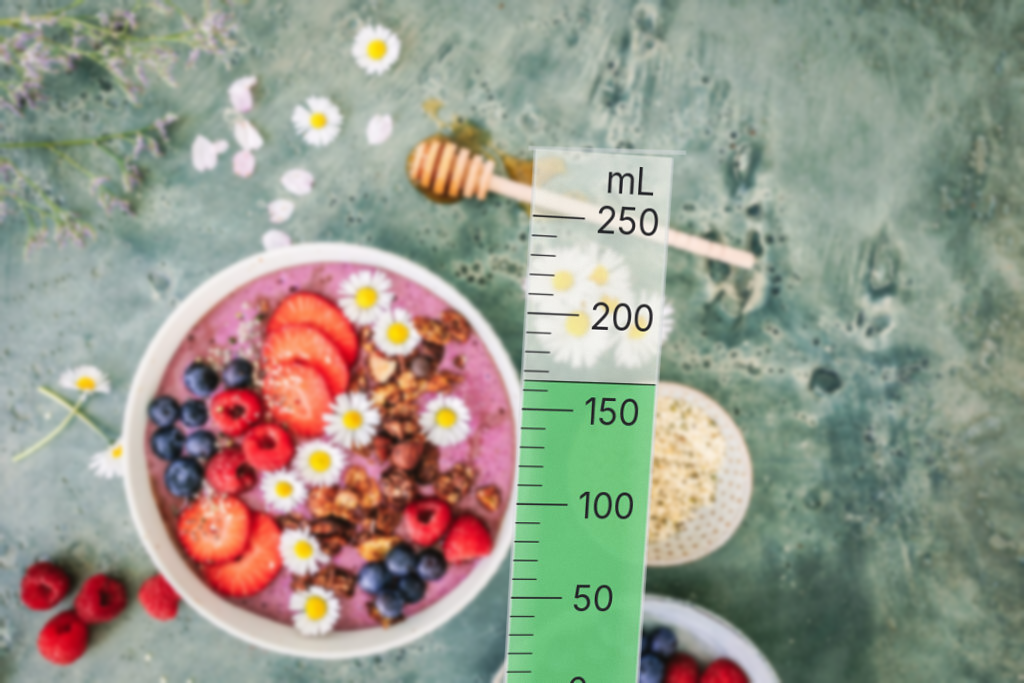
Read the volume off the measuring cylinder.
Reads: 165 mL
